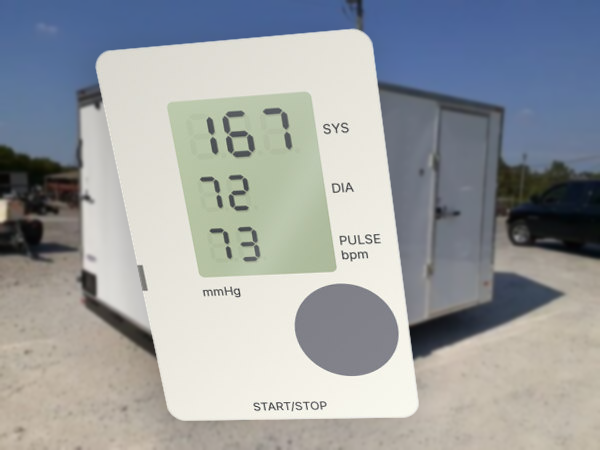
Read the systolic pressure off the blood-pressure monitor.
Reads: 167 mmHg
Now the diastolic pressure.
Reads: 72 mmHg
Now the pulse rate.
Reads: 73 bpm
